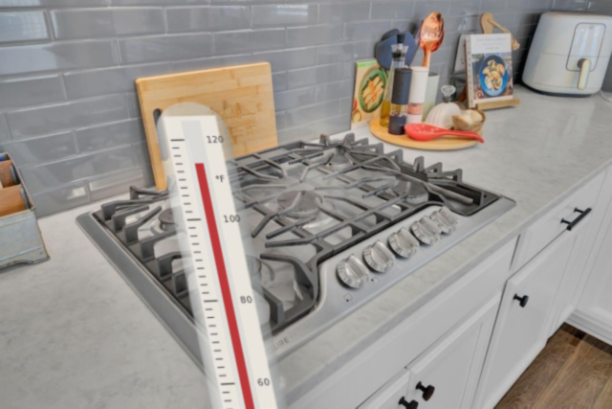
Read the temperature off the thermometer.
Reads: 114 °F
